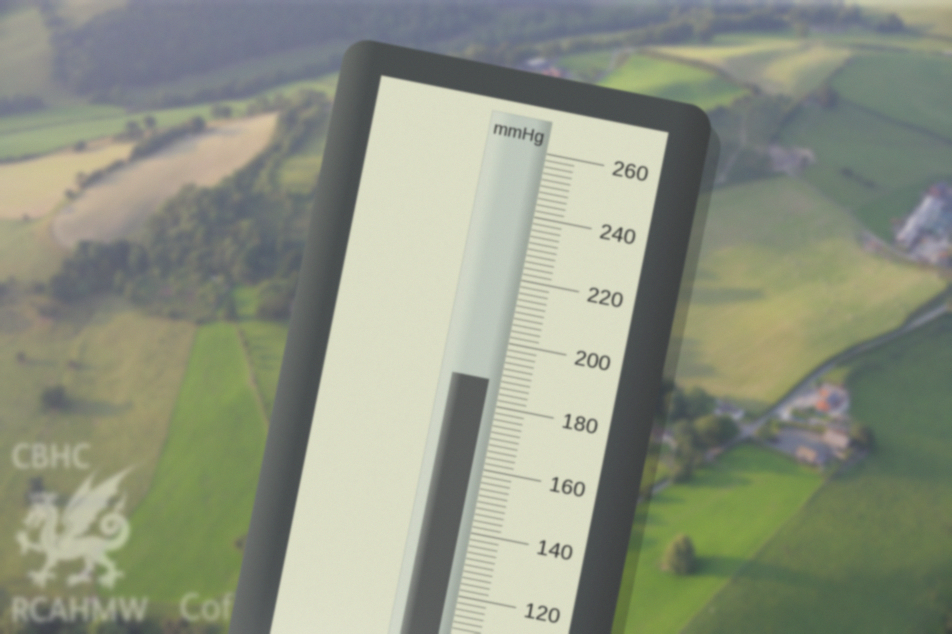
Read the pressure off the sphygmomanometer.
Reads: 188 mmHg
